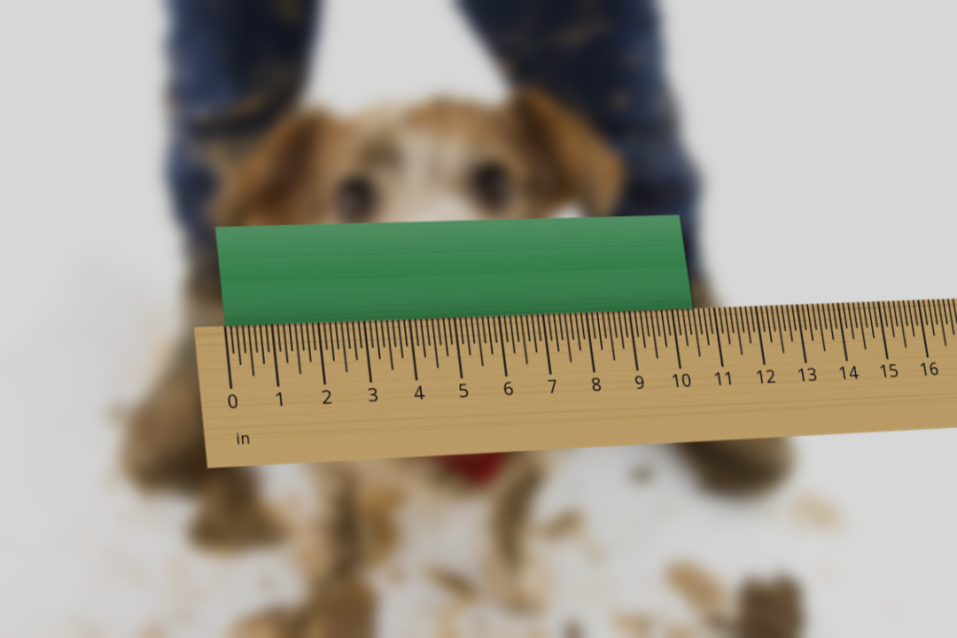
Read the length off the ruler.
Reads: 10.5 in
